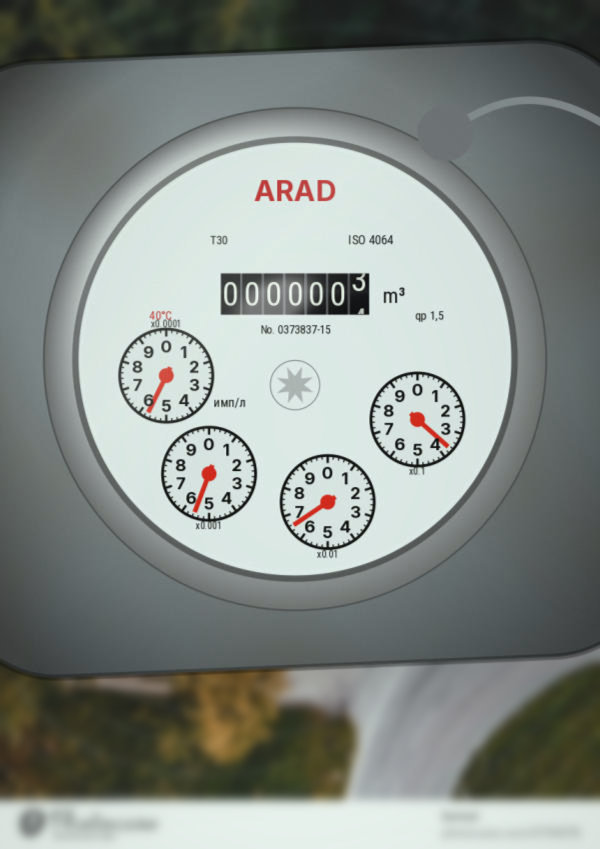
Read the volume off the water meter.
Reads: 3.3655 m³
